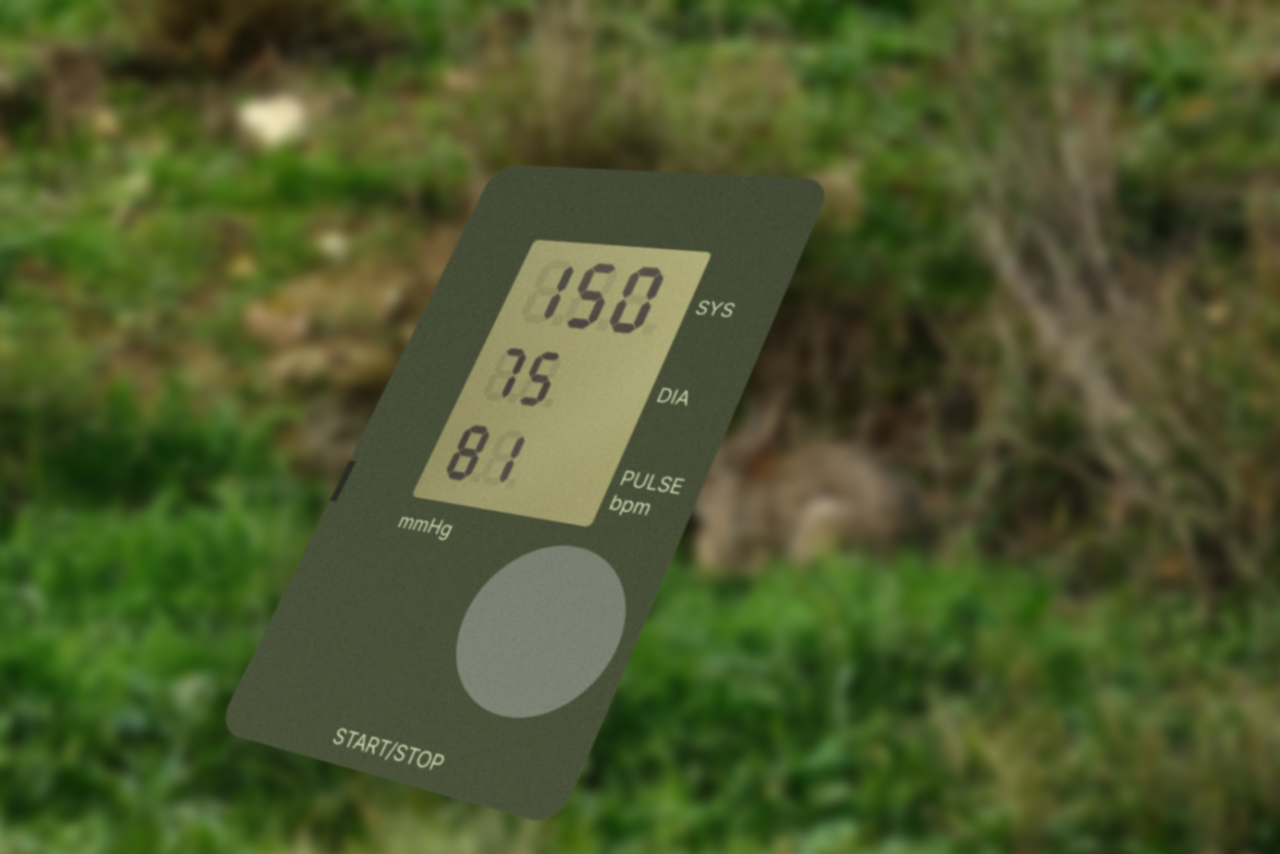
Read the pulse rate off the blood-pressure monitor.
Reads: 81 bpm
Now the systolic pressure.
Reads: 150 mmHg
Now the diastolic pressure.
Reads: 75 mmHg
